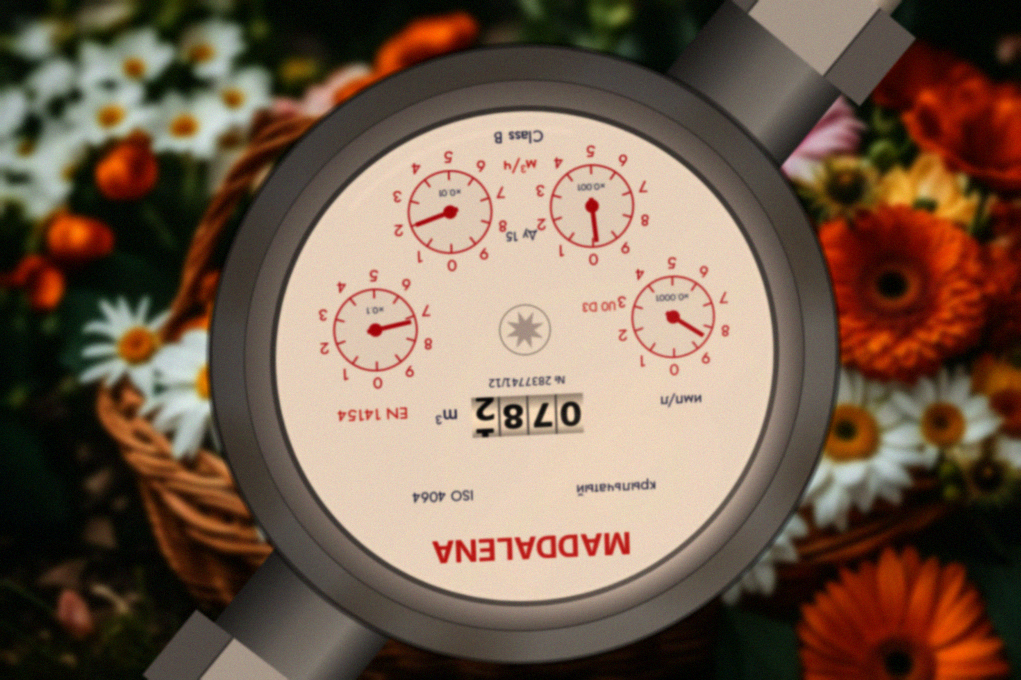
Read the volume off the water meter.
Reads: 781.7198 m³
